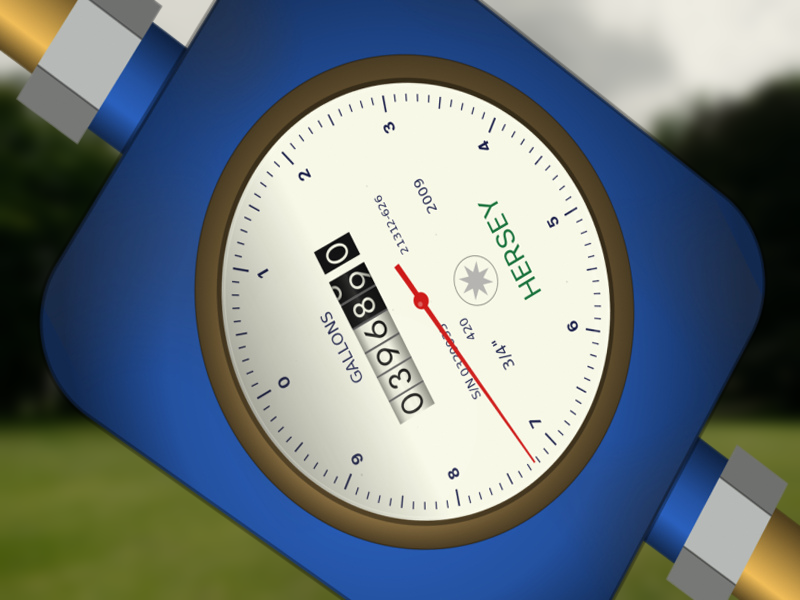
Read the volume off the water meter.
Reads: 396887.2 gal
